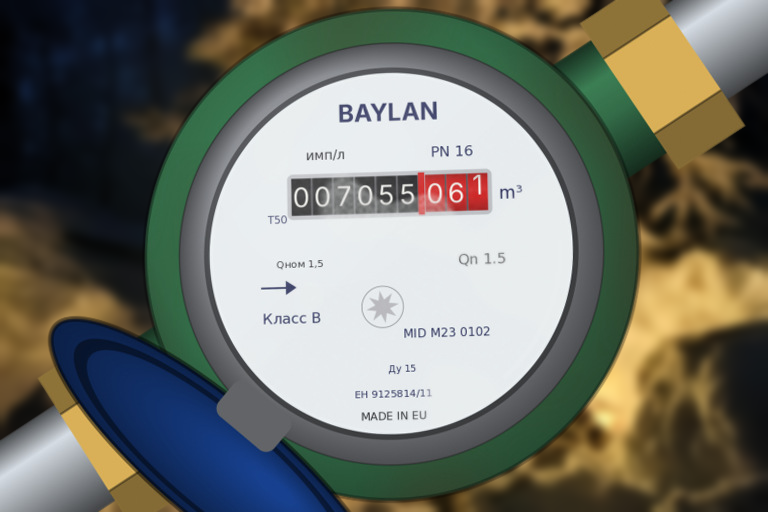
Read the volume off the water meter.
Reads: 7055.061 m³
